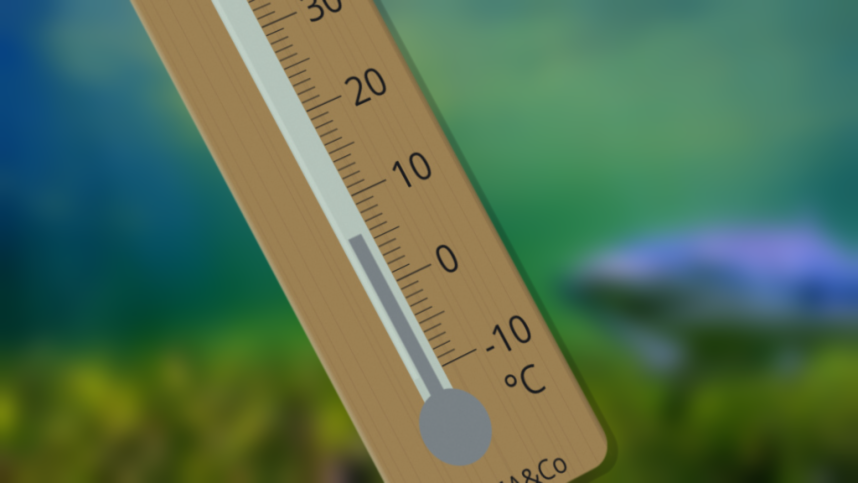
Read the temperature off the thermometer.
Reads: 6 °C
